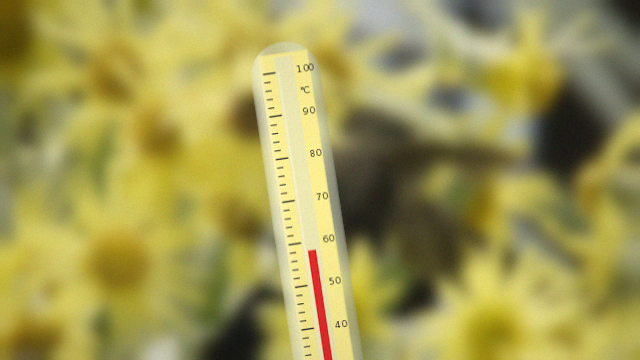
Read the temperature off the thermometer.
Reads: 58 °C
